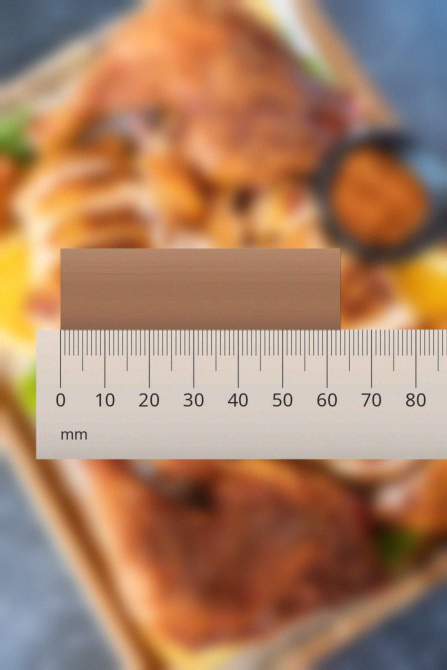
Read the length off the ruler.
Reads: 63 mm
